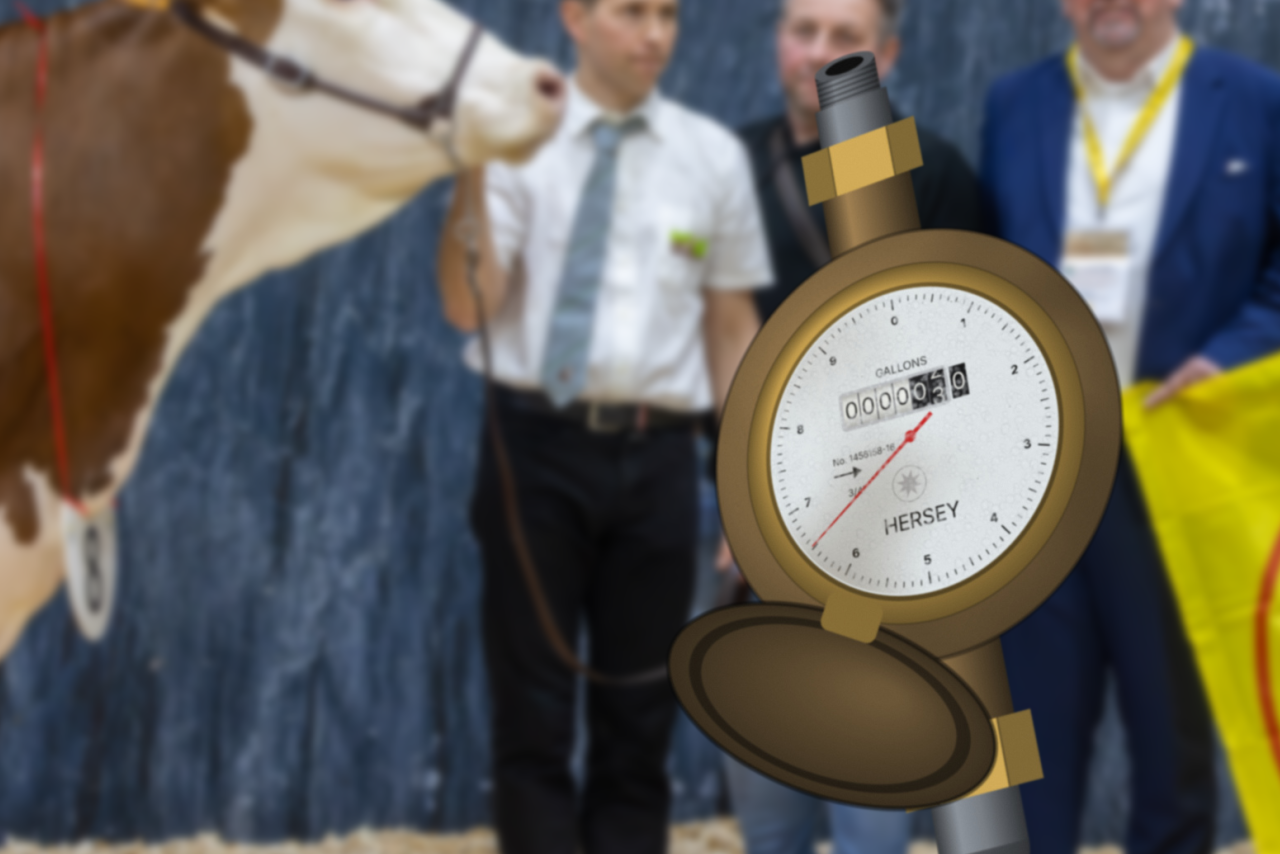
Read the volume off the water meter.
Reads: 26.5 gal
